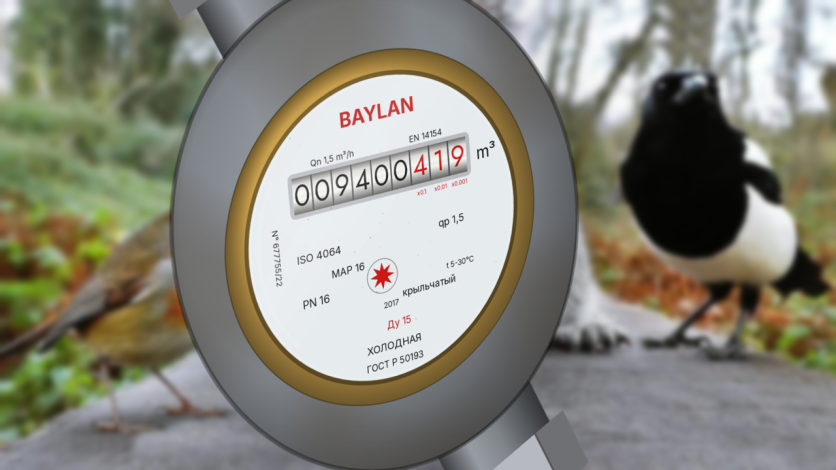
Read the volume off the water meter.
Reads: 9400.419 m³
